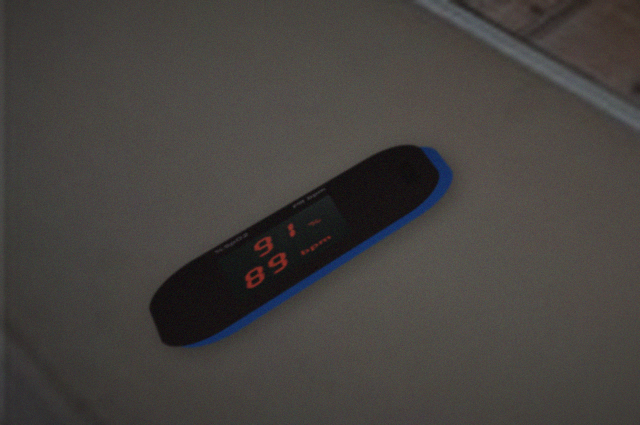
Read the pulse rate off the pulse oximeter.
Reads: 89 bpm
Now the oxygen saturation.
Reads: 91 %
